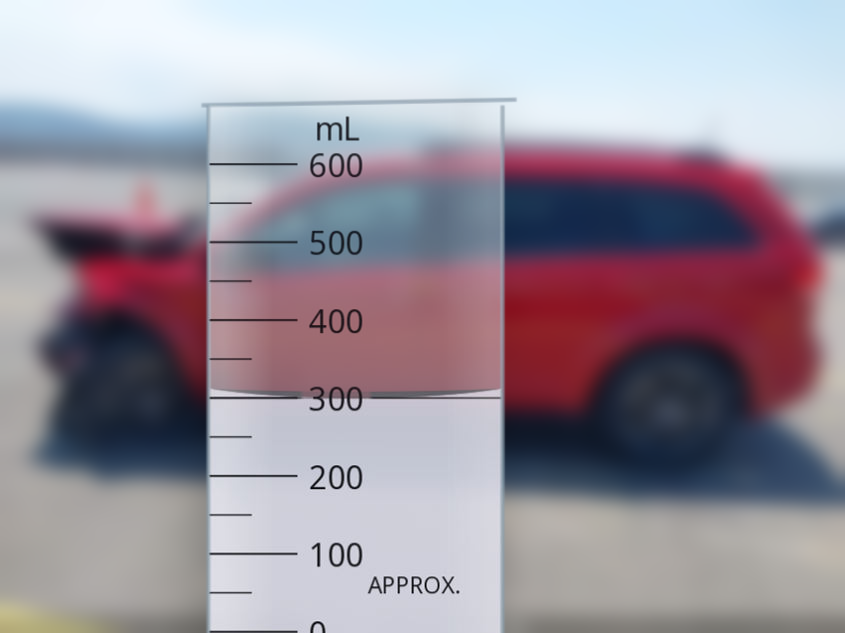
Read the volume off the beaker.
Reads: 300 mL
